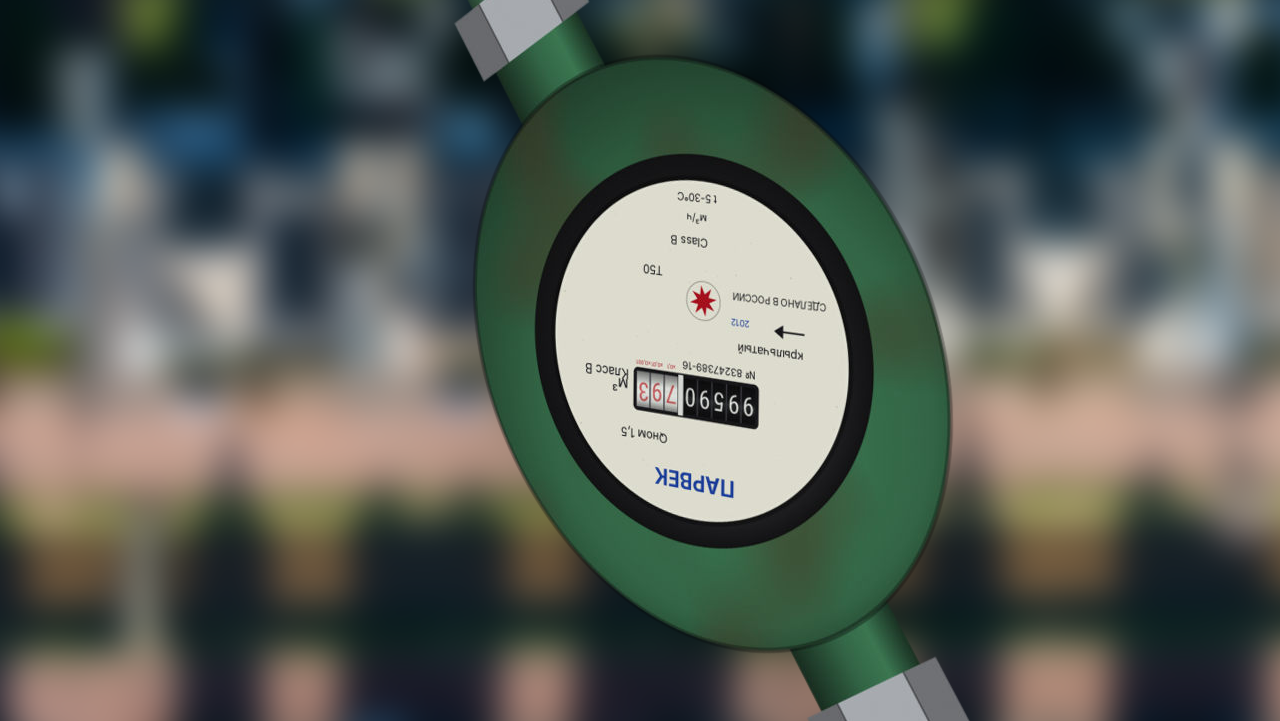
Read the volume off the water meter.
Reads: 99590.793 m³
